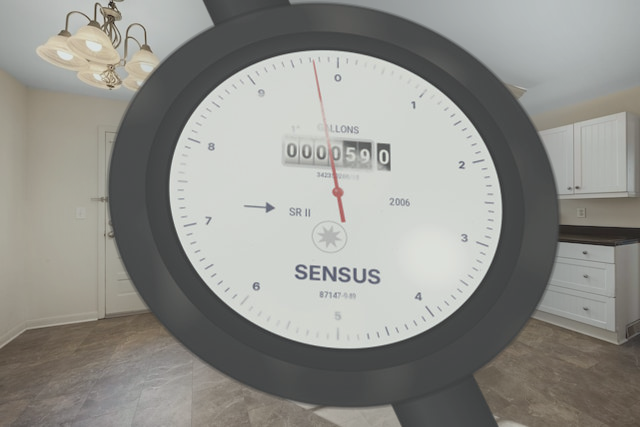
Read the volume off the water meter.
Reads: 589.7 gal
